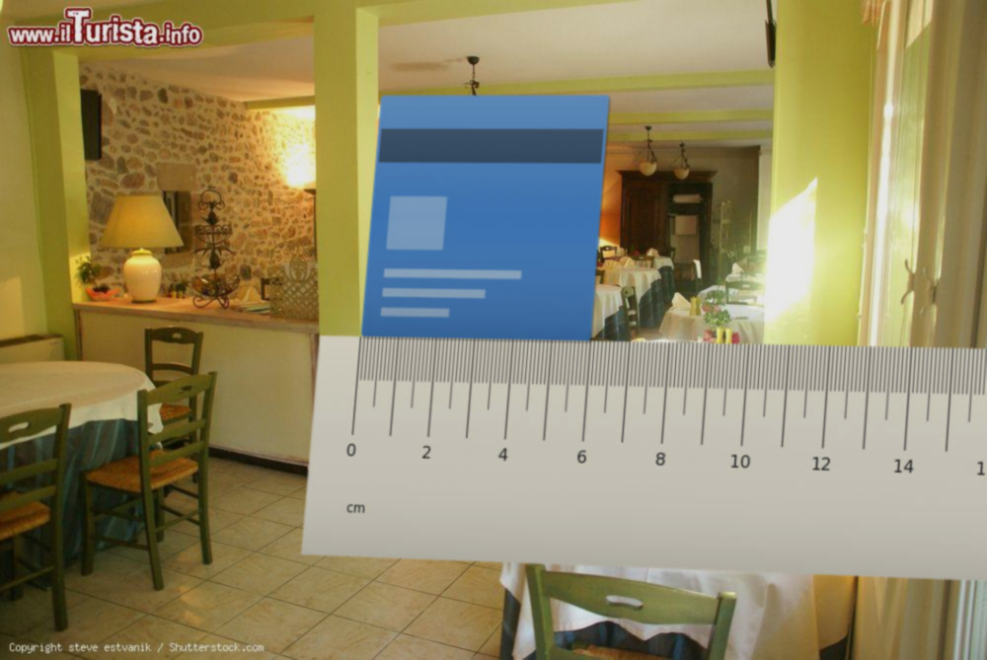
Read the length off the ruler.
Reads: 6 cm
